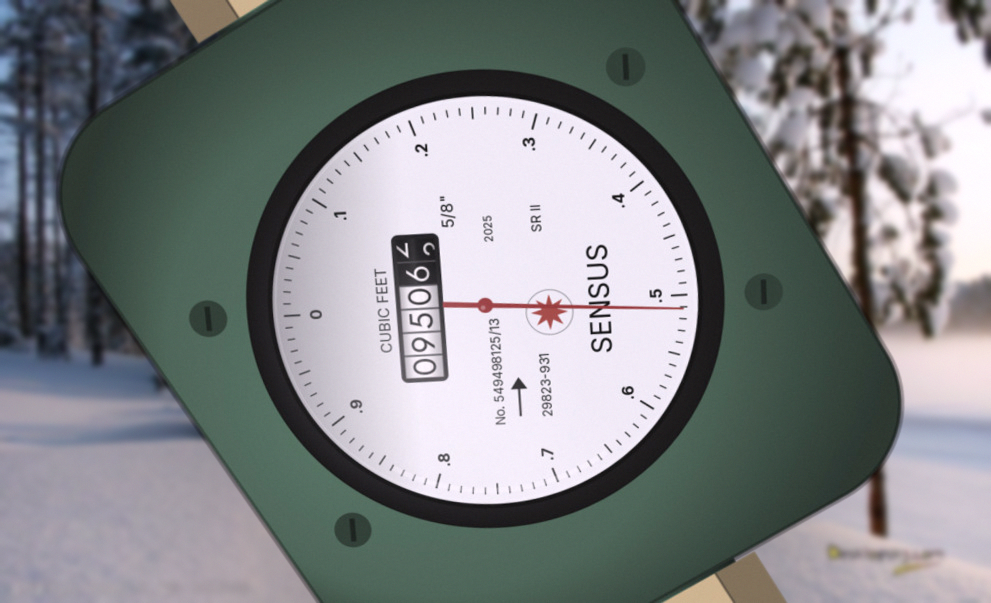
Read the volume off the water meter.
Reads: 95062.51 ft³
